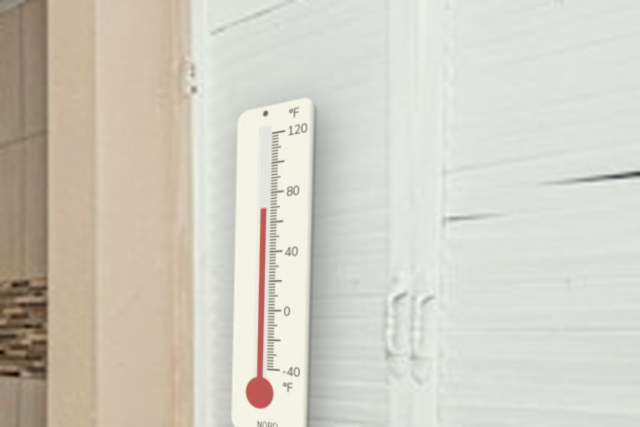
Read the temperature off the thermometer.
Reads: 70 °F
